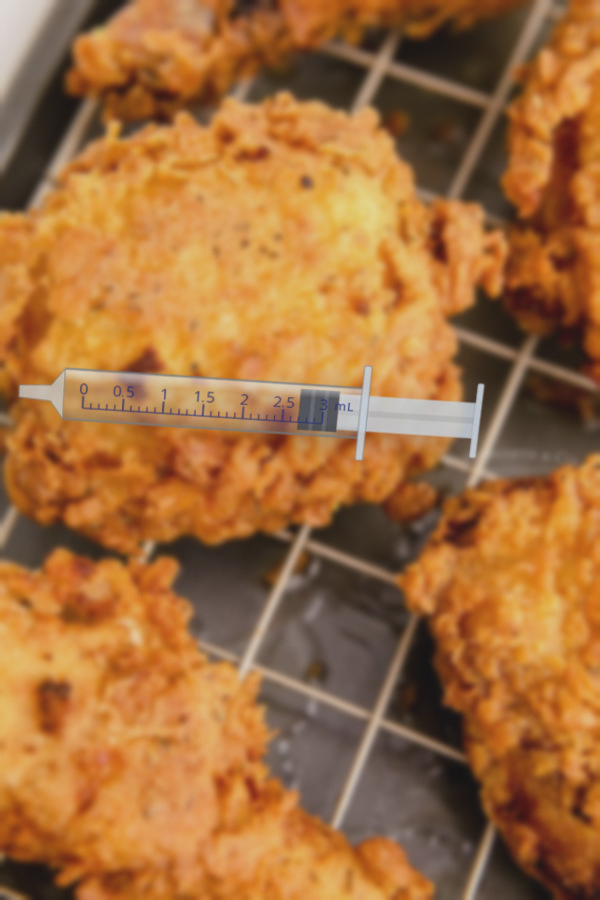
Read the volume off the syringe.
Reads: 2.7 mL
